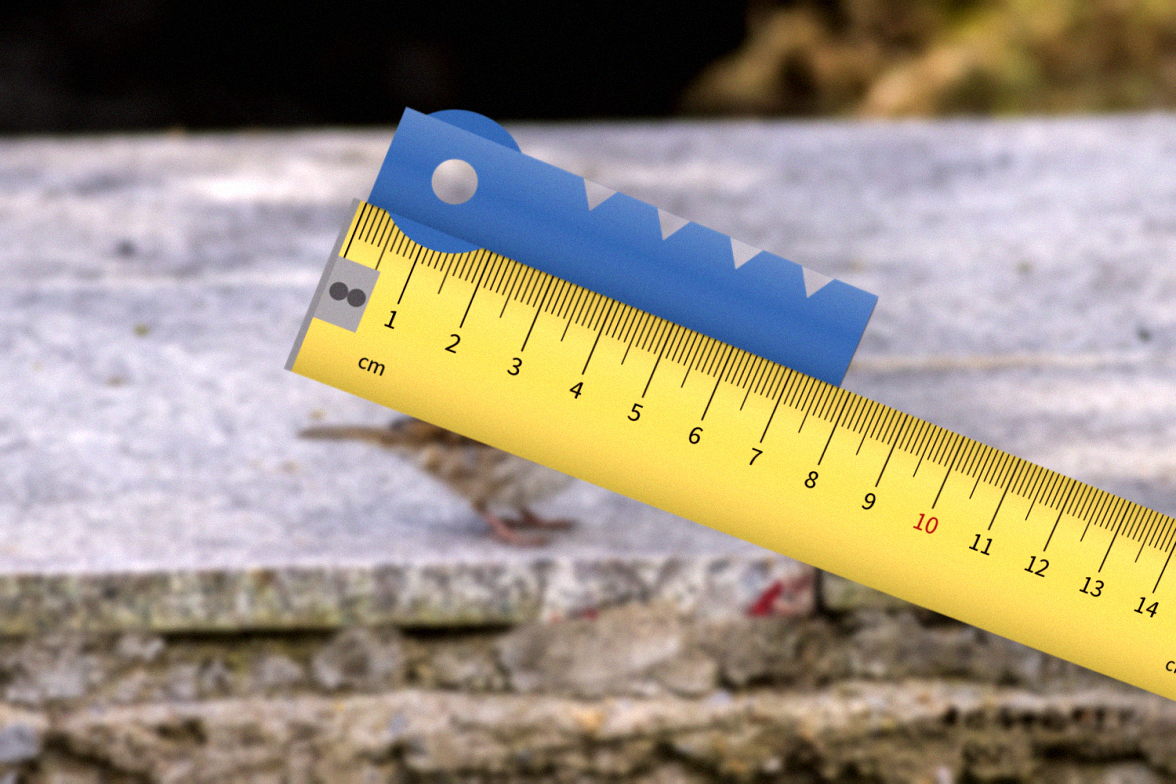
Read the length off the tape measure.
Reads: 7.8 cm
